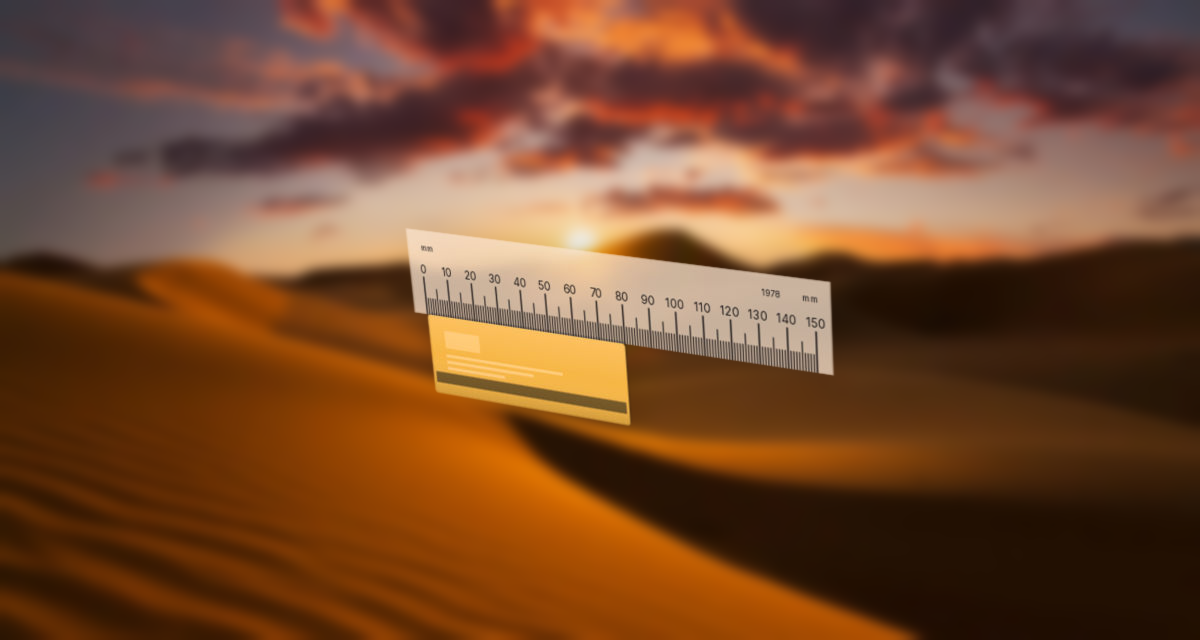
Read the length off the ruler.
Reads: 80 mm
